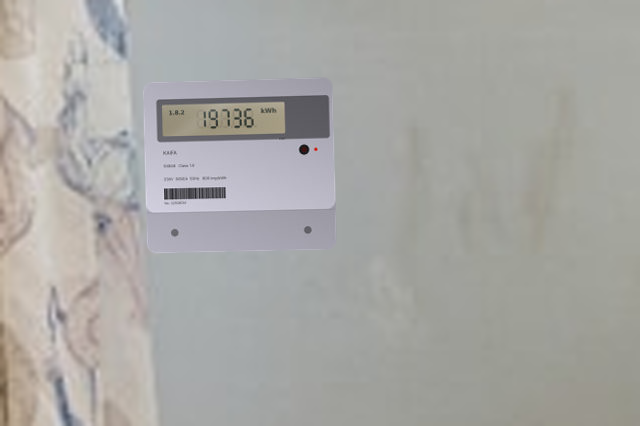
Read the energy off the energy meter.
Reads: 19736 kWh
